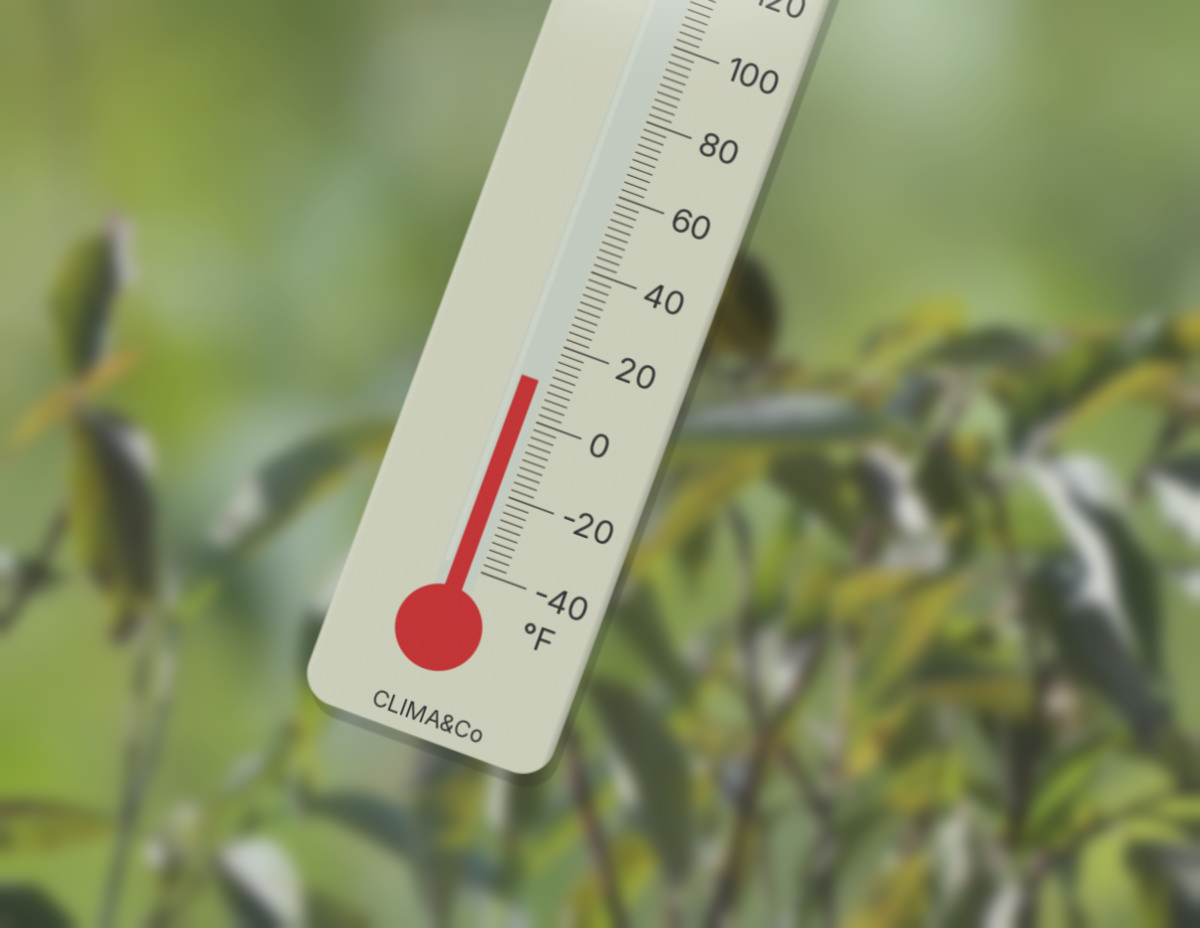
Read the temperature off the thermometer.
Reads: 10 °F
